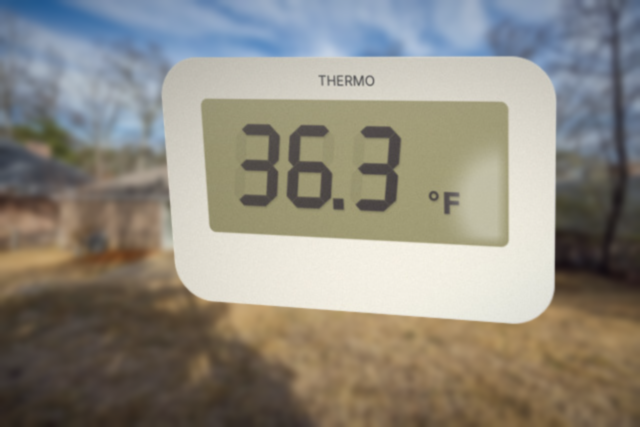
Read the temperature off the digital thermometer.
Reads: 36.3 °F
